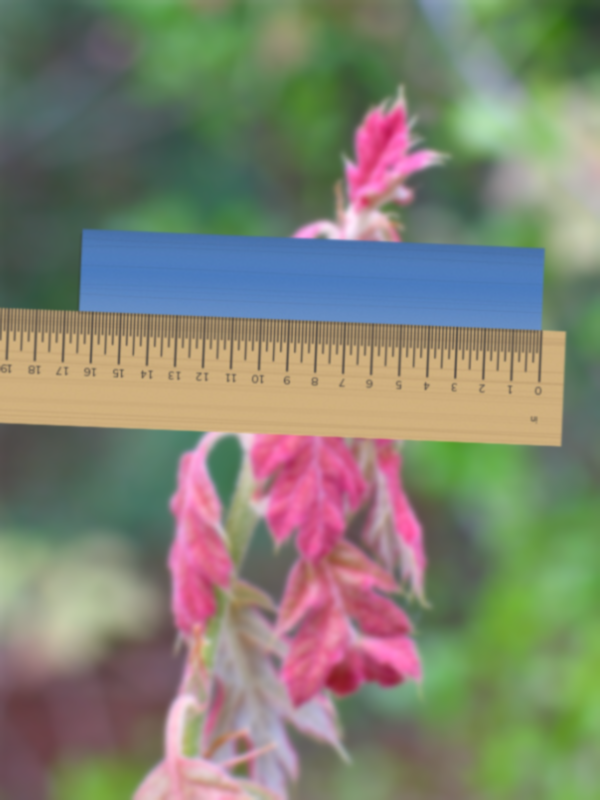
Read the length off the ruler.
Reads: 16.5 in
